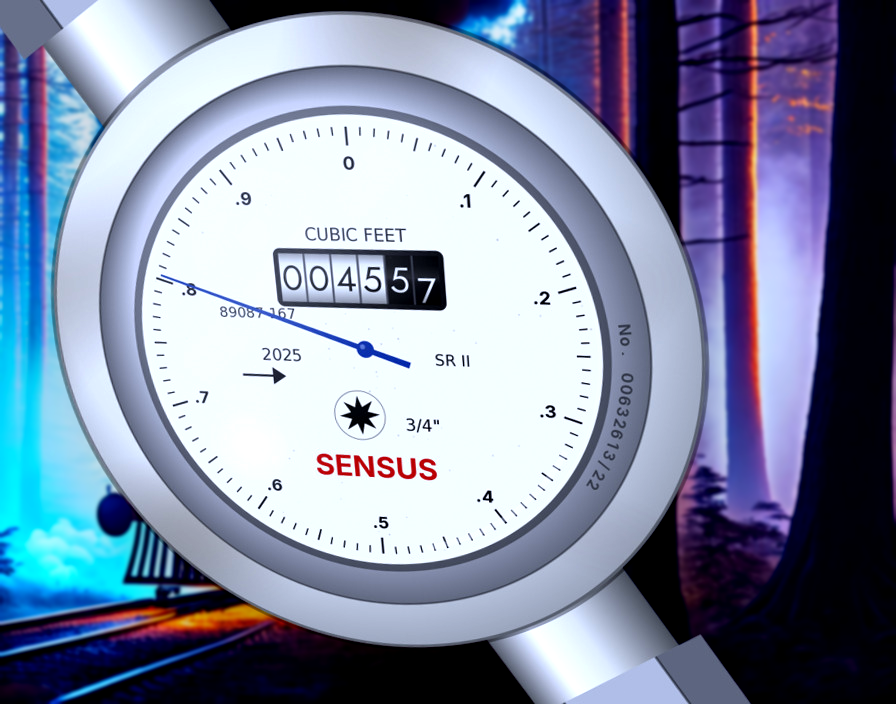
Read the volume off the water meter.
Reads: 4556.80 ft³
